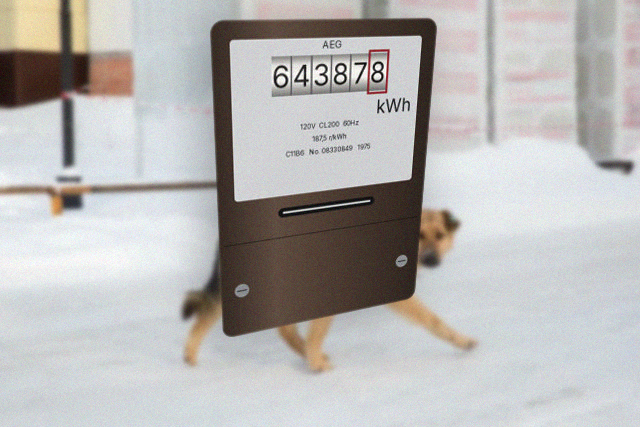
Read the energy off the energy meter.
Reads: 64387.8 kWh
